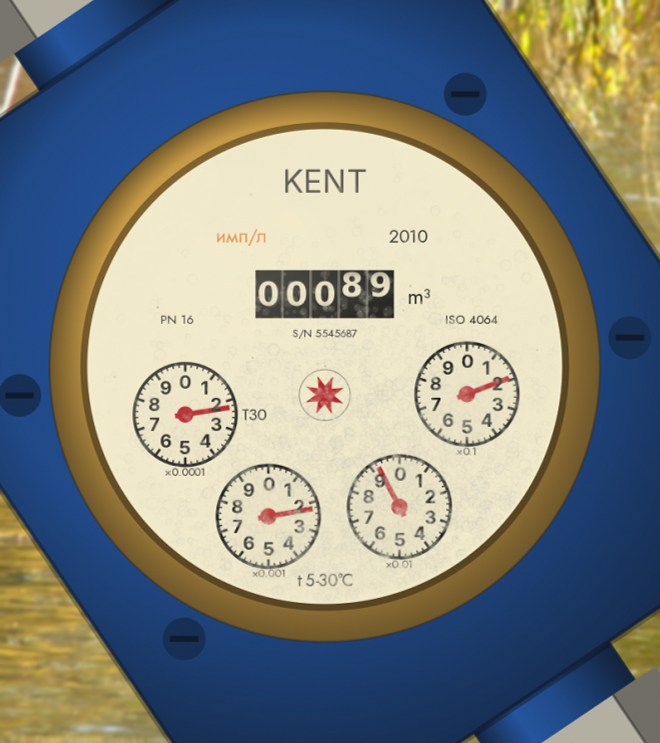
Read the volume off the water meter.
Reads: 89.1922 m³
